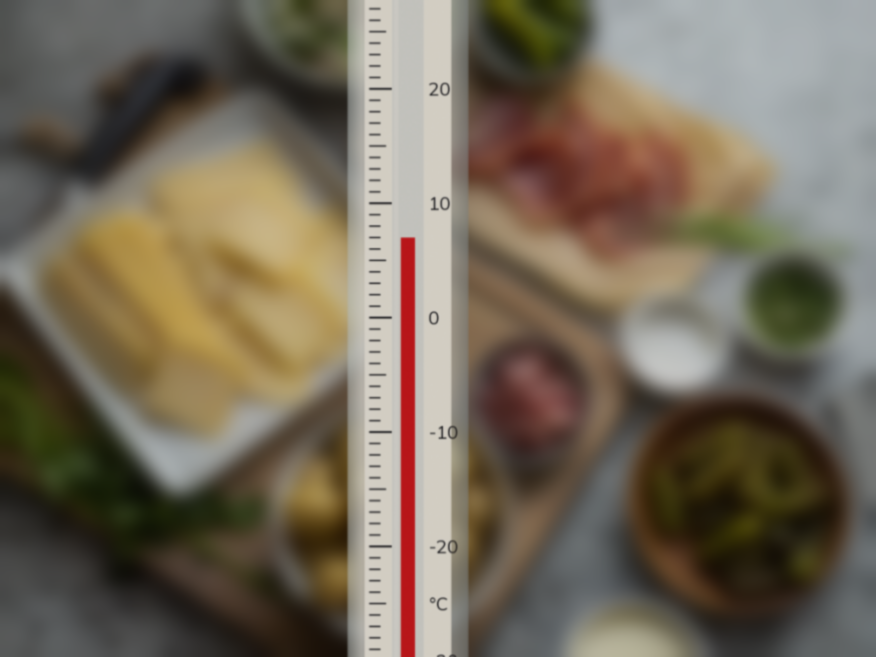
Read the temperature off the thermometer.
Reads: 7 °C
